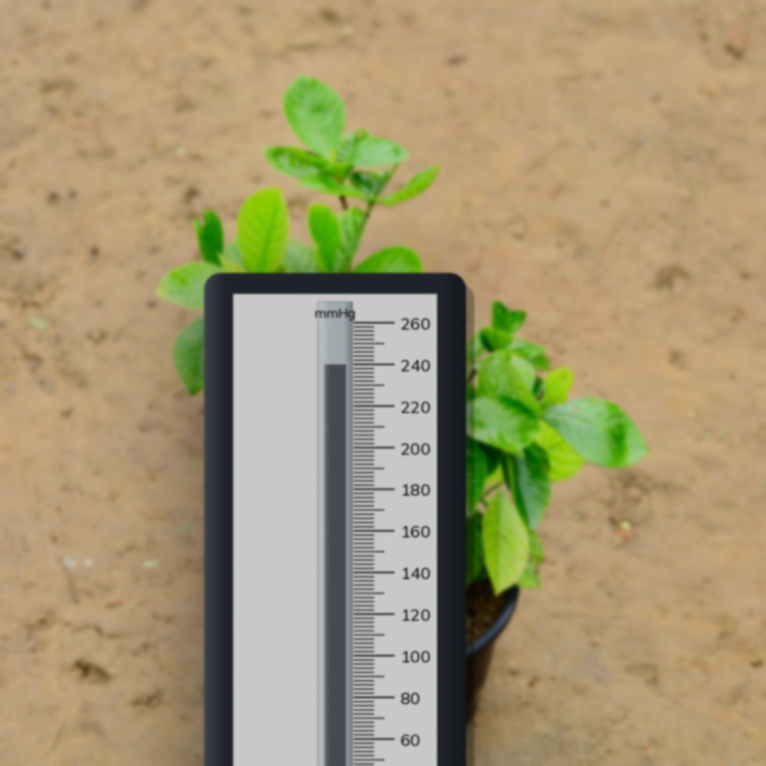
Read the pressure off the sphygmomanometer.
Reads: 240 mmHg
